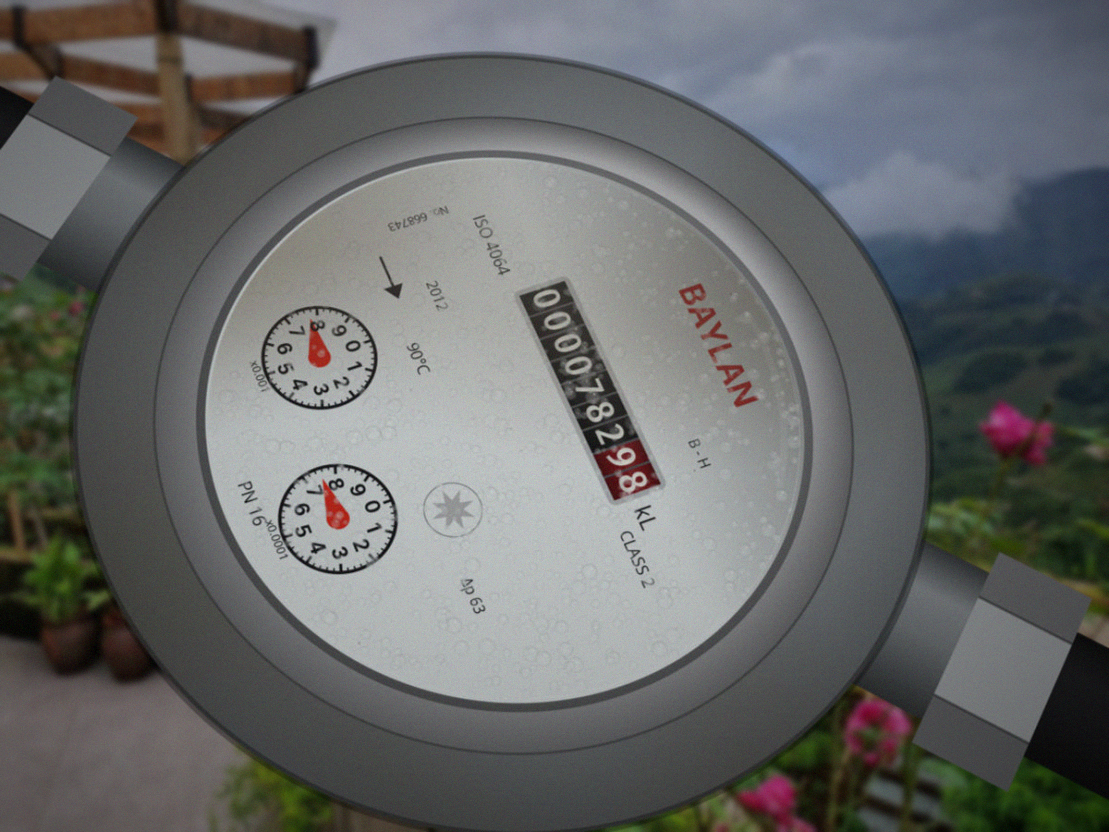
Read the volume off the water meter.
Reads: 782.9877 kL
